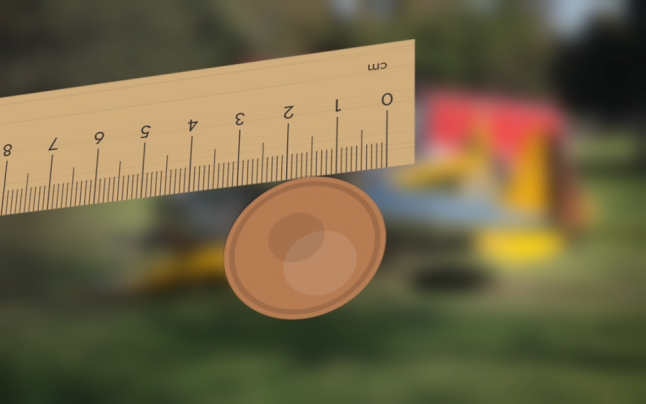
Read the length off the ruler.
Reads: 3.2 cm
